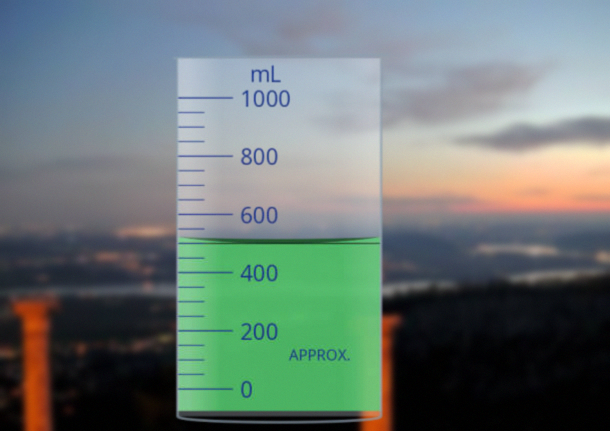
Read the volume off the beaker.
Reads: 500 mL
